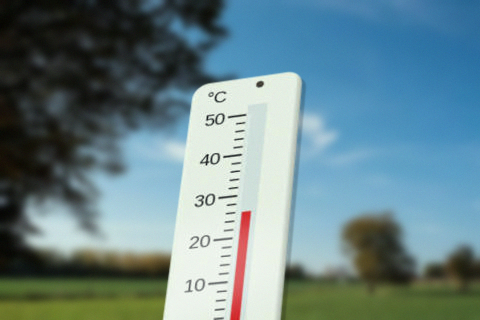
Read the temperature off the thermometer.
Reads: 26 °C
